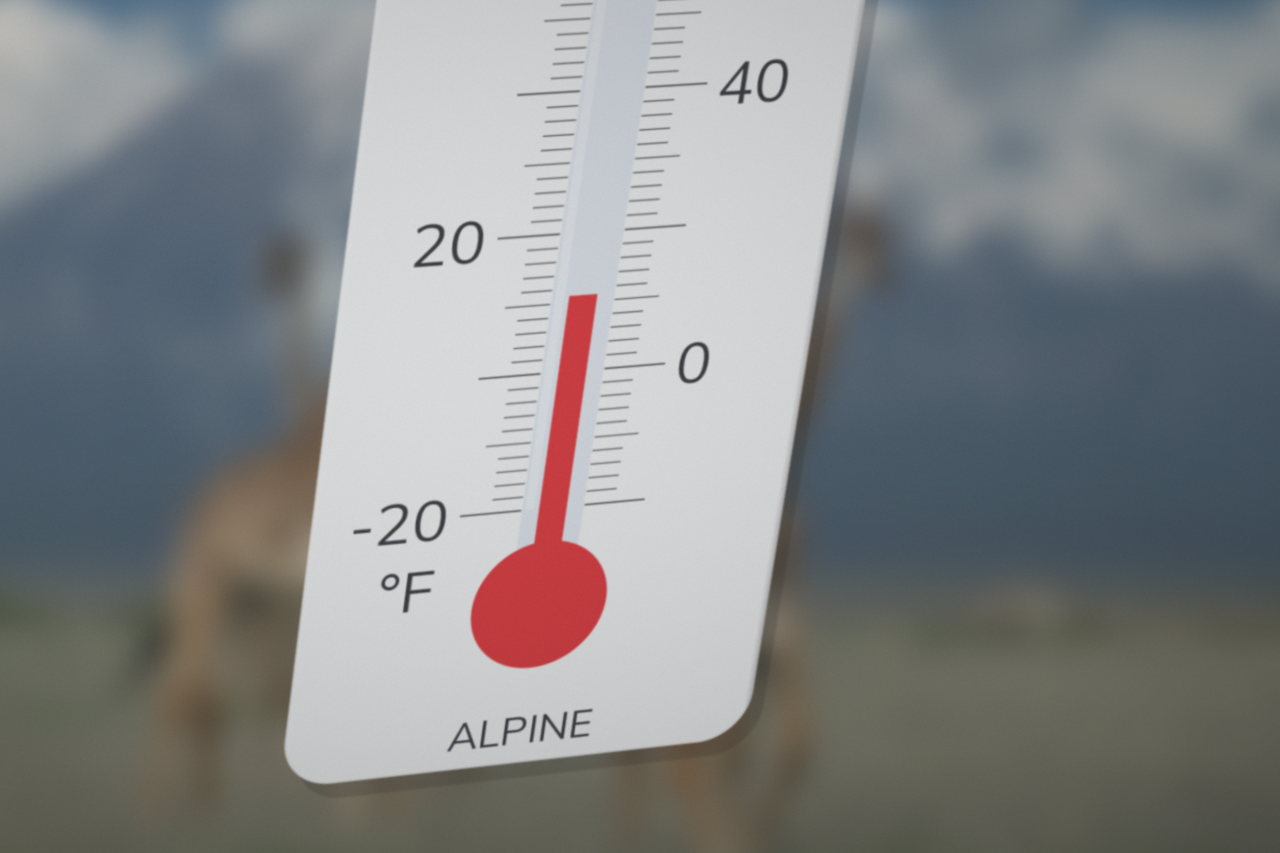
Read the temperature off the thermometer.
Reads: 11 °F
